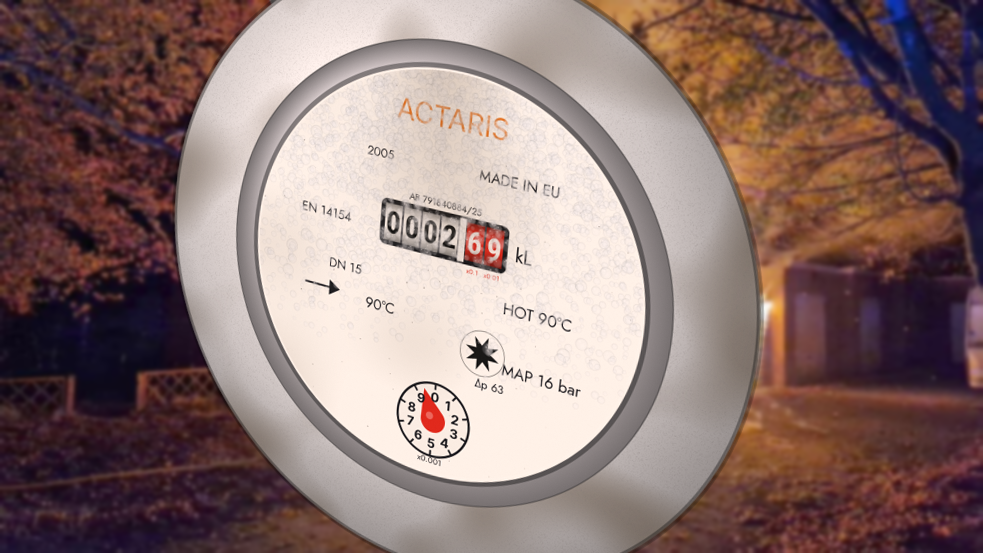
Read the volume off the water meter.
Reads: 2.689 kL
